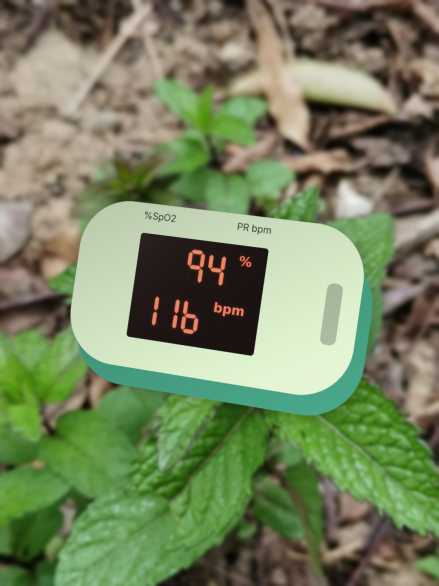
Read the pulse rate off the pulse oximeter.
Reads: 116 bpm
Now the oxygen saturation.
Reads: 94 %
